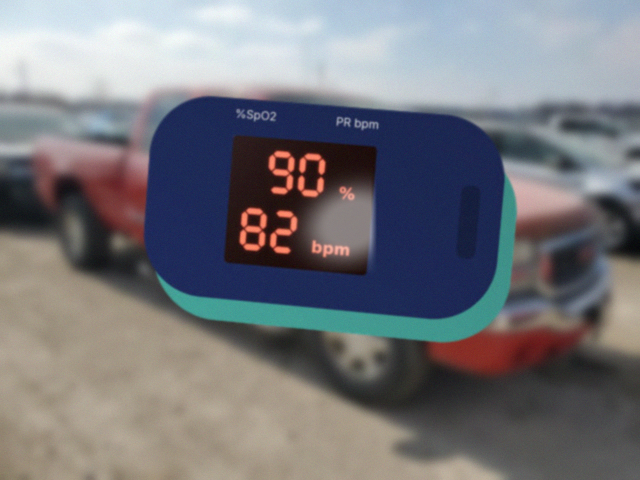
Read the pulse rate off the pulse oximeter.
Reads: 82 bpm
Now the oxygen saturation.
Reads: 90 %
